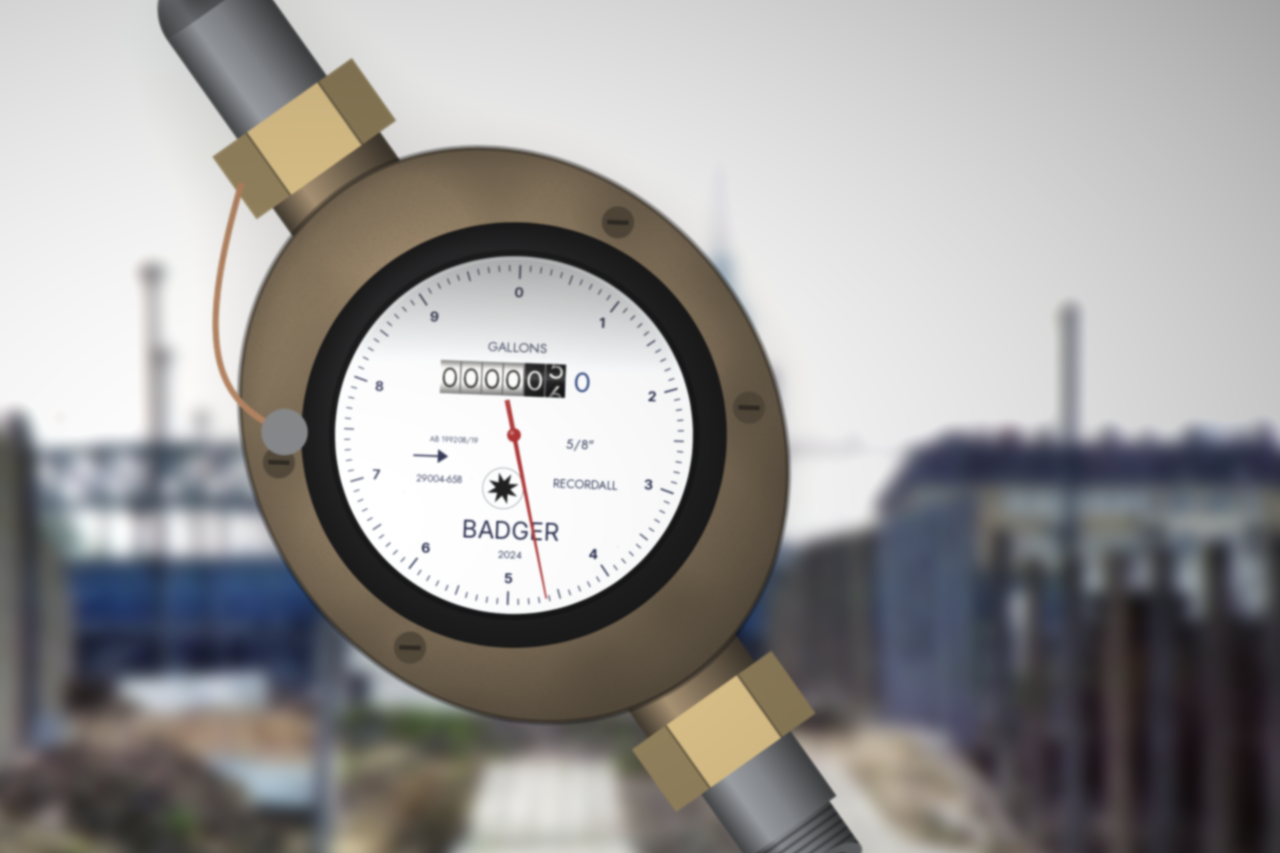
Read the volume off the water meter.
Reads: 54.6 gal
